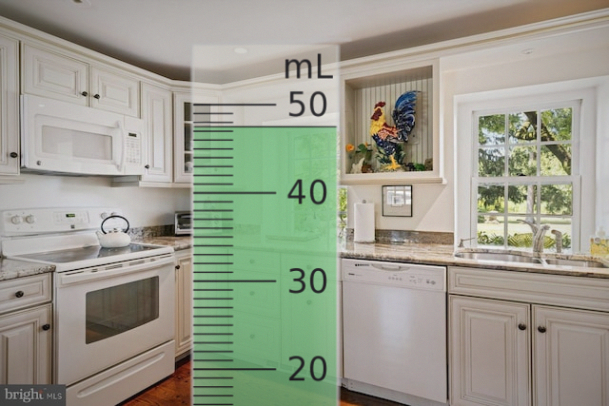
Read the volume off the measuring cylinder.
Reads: 47.5 mL
